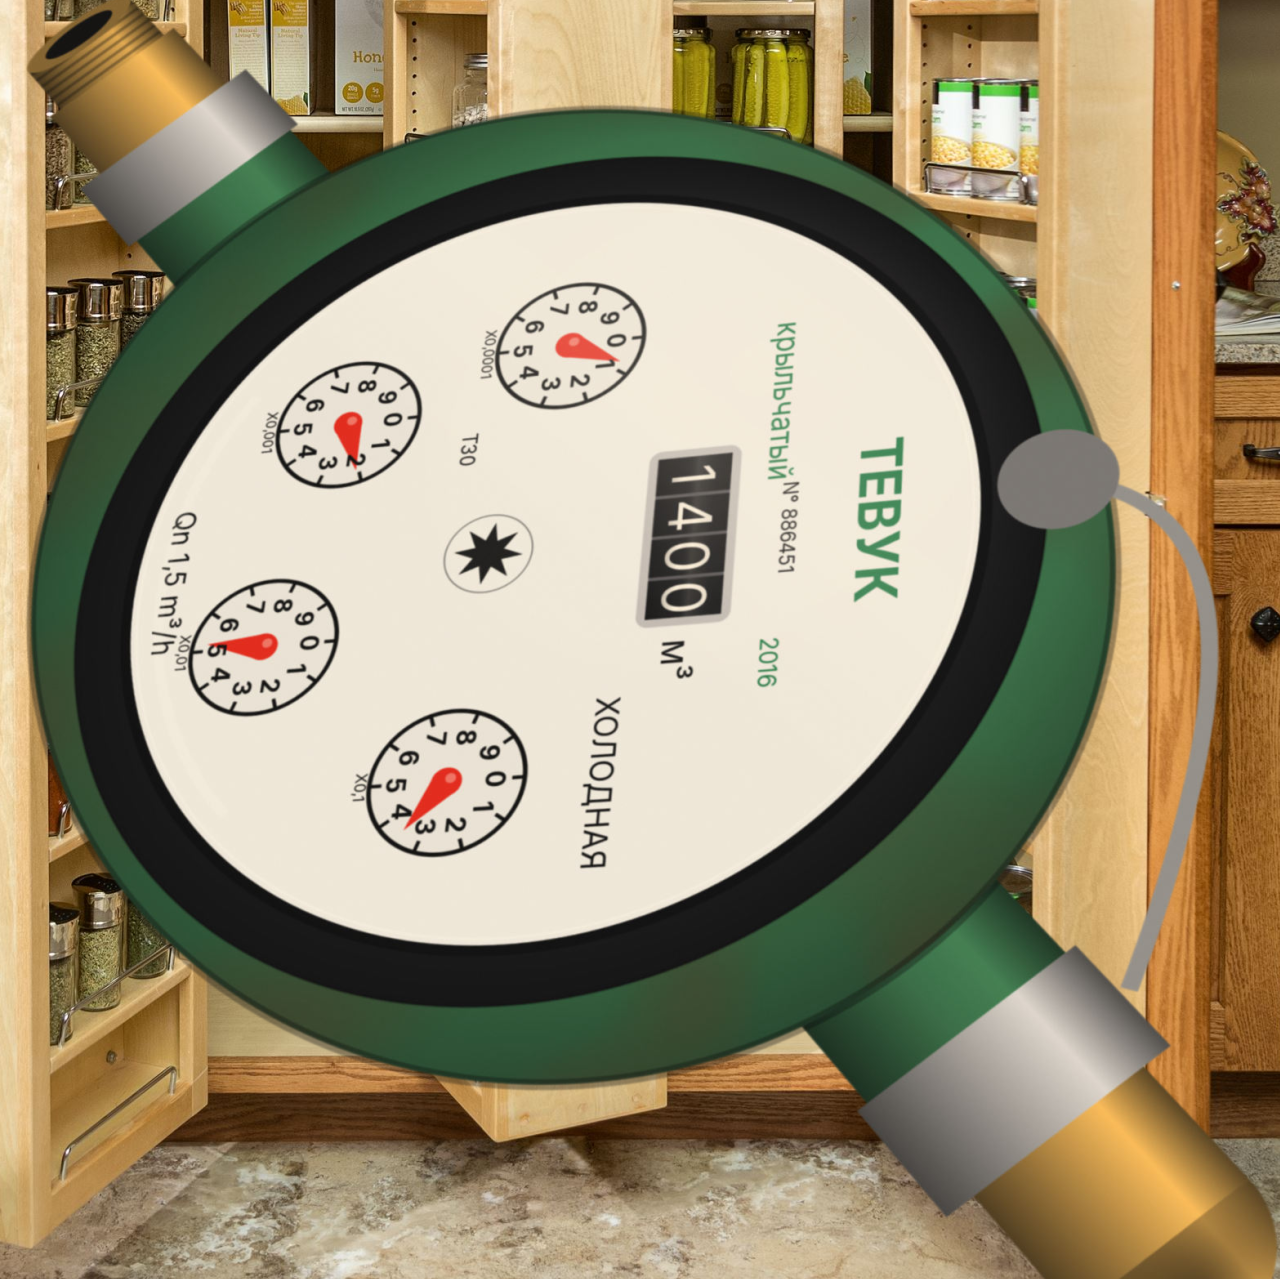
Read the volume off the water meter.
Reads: 1400.3520 m³
